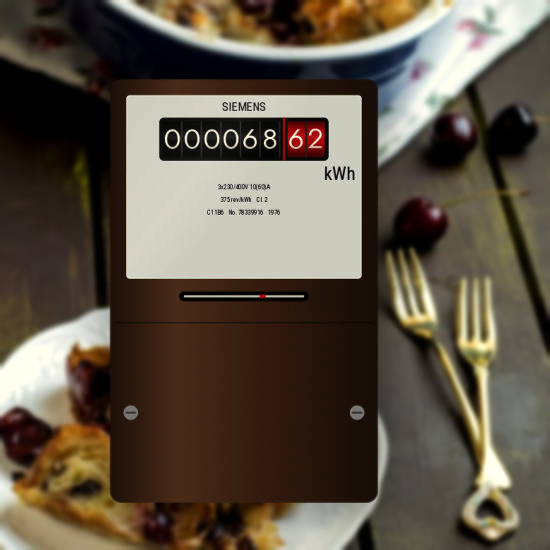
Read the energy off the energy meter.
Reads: 68.62 kWh
